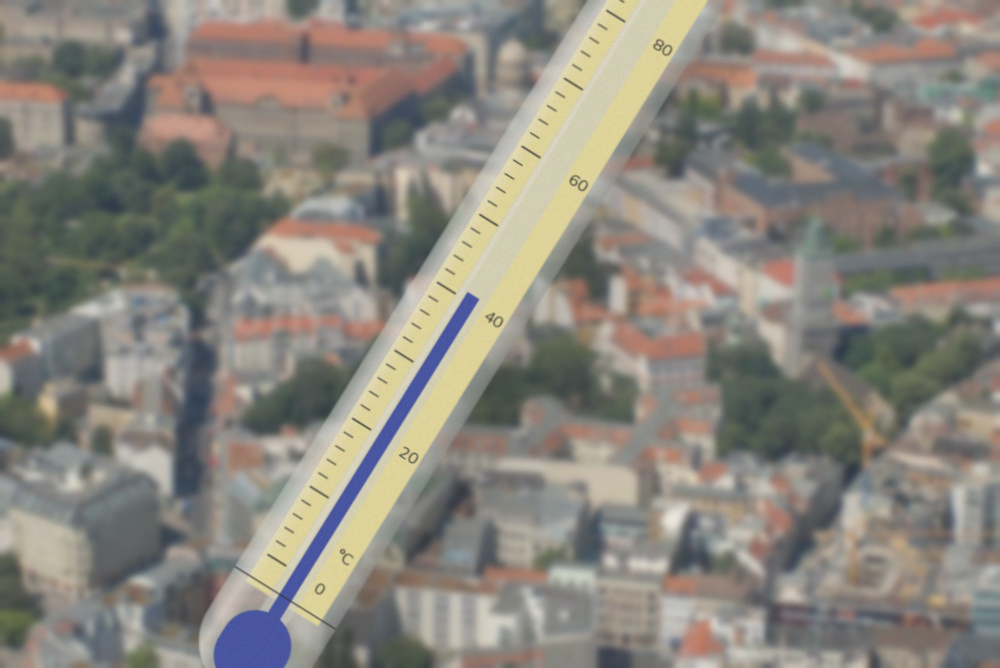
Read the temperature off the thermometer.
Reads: 41 °C
